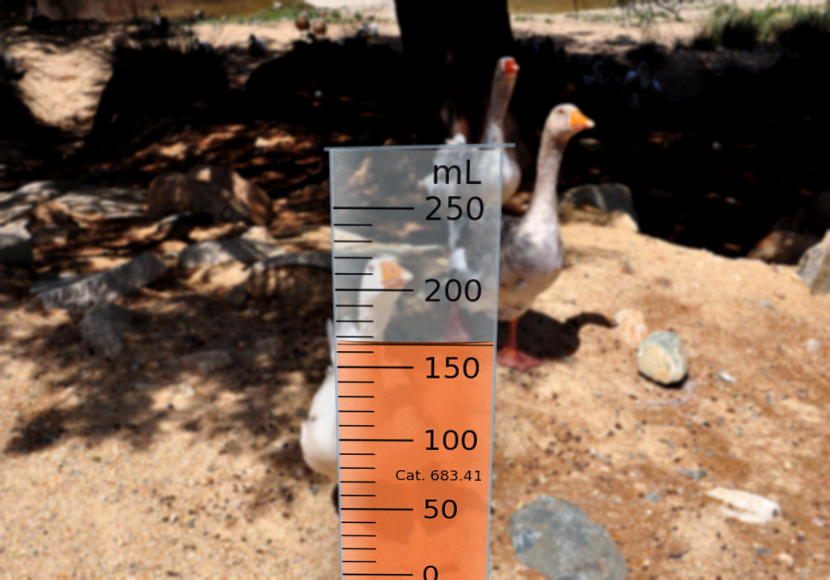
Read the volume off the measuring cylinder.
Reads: 165 mL
